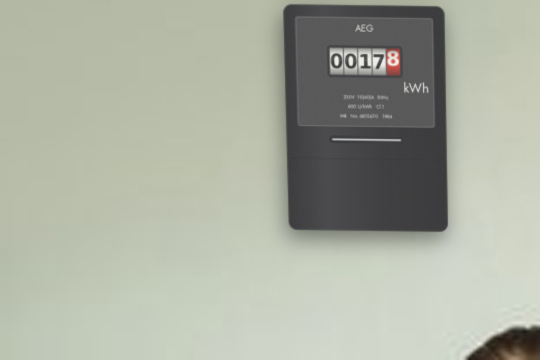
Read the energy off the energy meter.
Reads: 17.8 kWh
